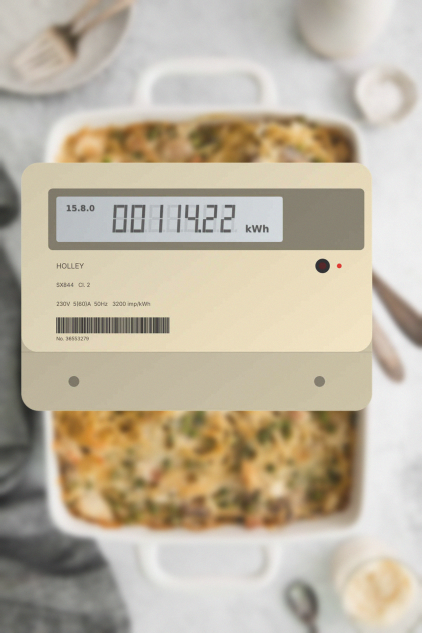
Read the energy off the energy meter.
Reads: 114.22 kWh
